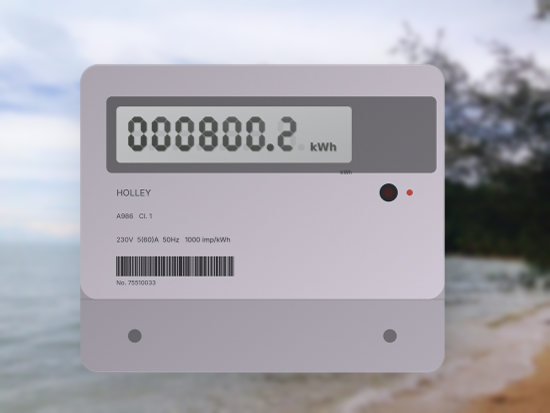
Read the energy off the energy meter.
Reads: 800.2 kWh
